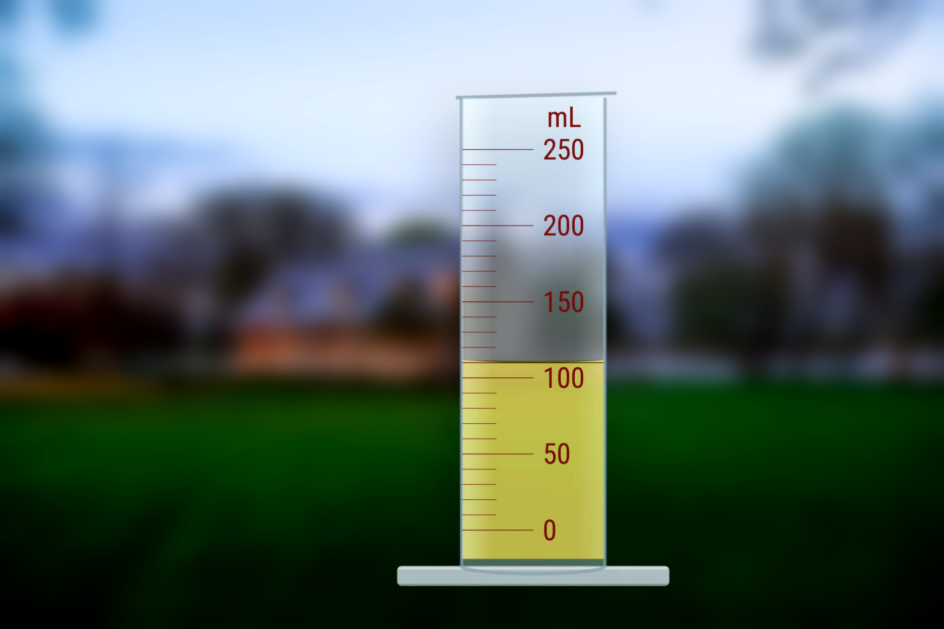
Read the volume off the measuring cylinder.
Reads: 110 mL
